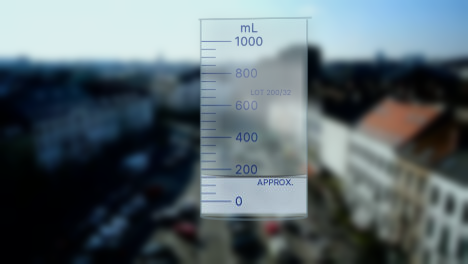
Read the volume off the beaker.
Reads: 150 mL
